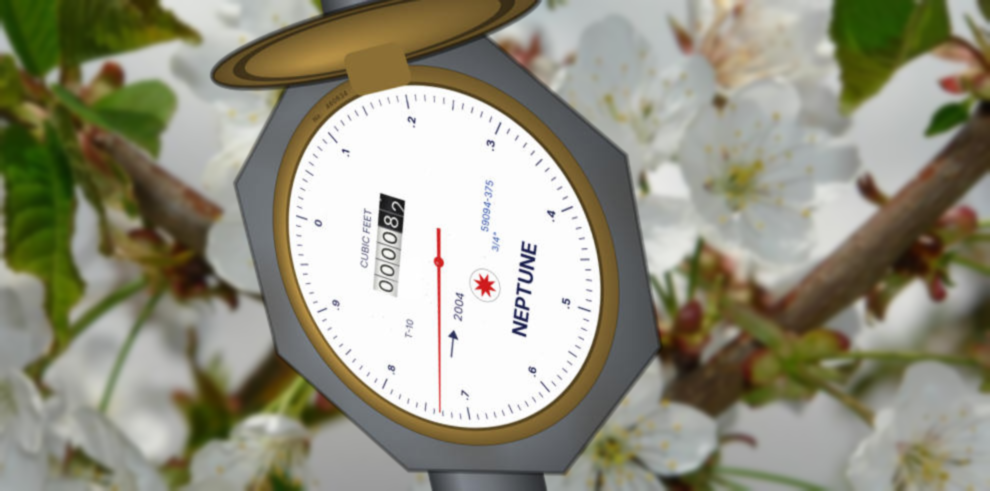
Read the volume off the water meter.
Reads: 81.73 ft³
